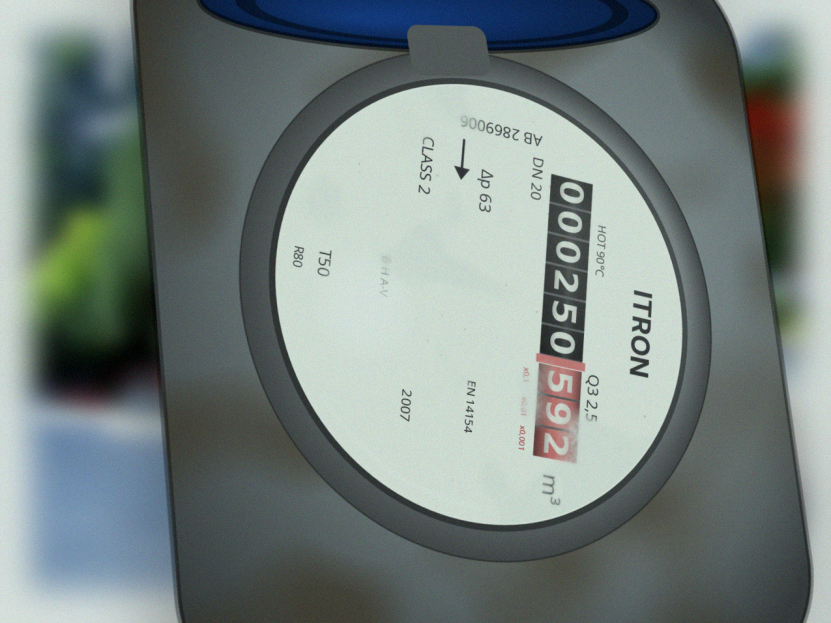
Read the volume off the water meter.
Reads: 250.592 m³
